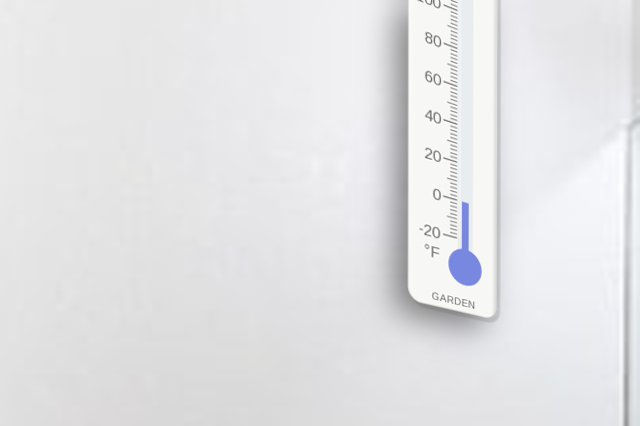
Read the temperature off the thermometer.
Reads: 0 °F
